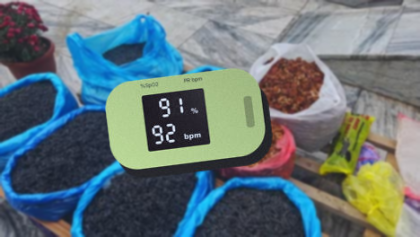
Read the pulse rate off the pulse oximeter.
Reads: 92 bpm
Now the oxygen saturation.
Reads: 91 %
